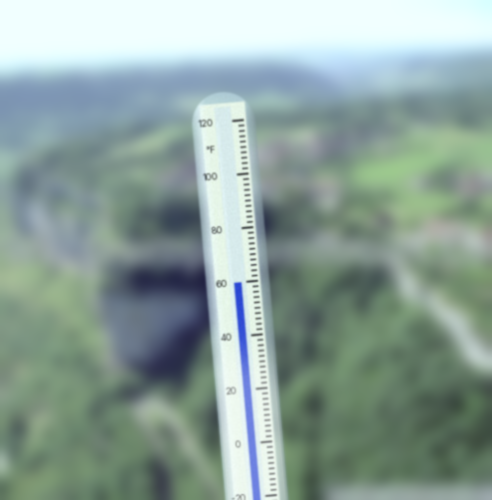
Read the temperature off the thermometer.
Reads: 60 °F
